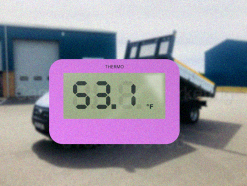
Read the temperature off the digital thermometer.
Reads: 53.1 °F
